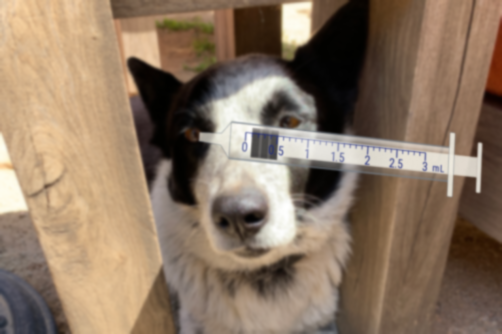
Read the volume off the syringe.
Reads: 0.1 mL
